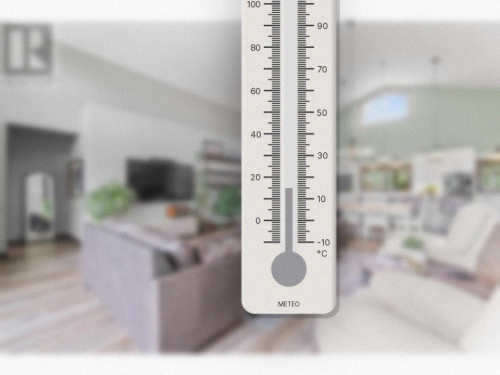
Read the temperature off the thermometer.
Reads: 15 °C
